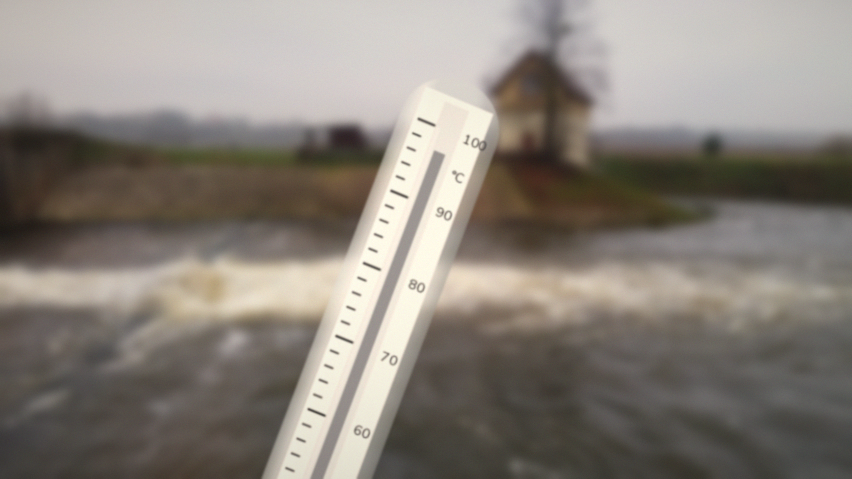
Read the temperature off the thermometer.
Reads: 97 °C
